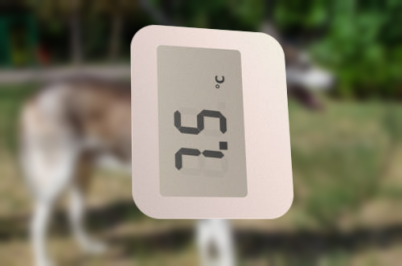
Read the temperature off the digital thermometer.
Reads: 7.5 °C
